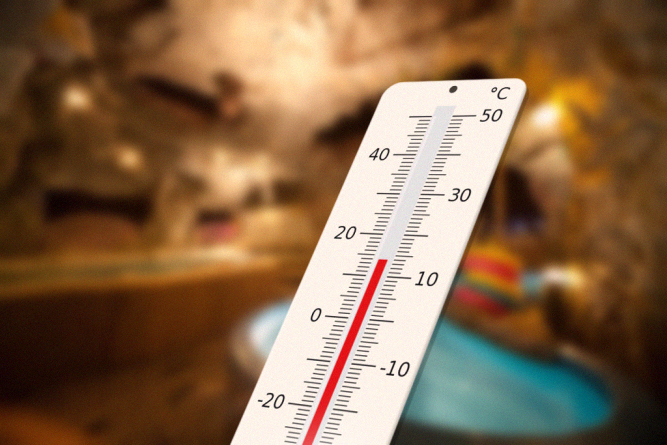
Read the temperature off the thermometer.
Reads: 14 °C
